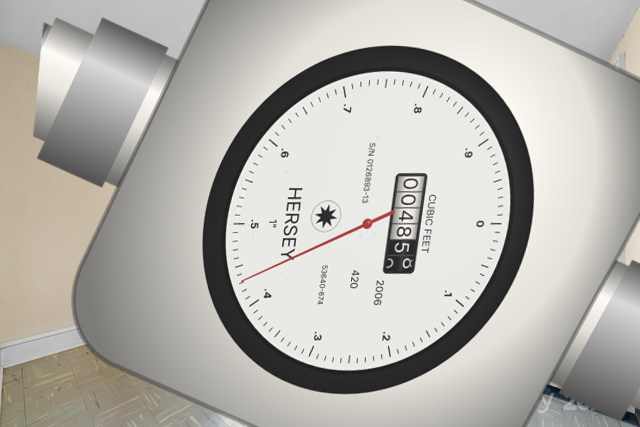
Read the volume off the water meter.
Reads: 4858.43 ft³
